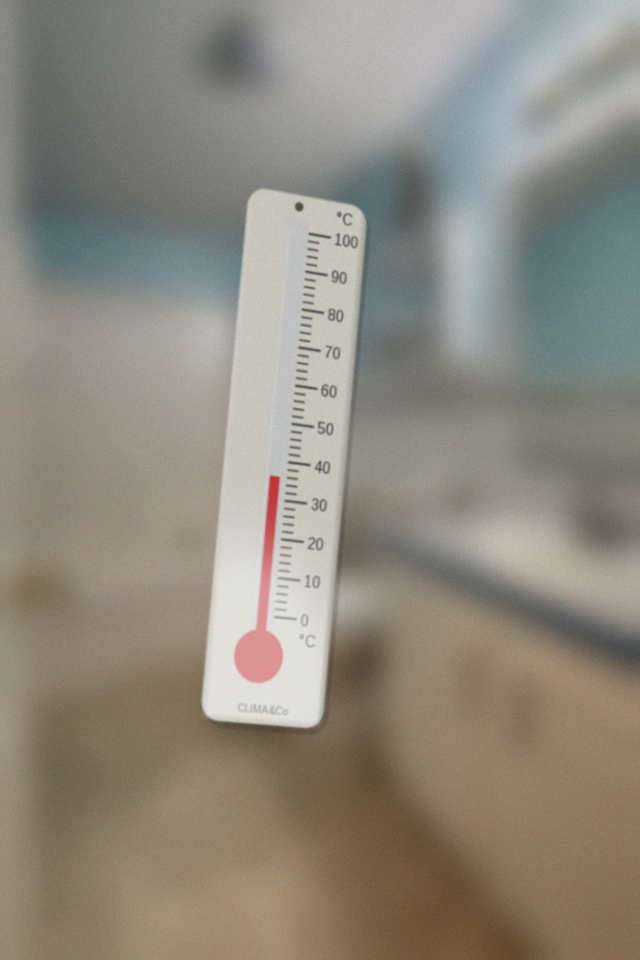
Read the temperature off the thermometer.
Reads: 36 °C
